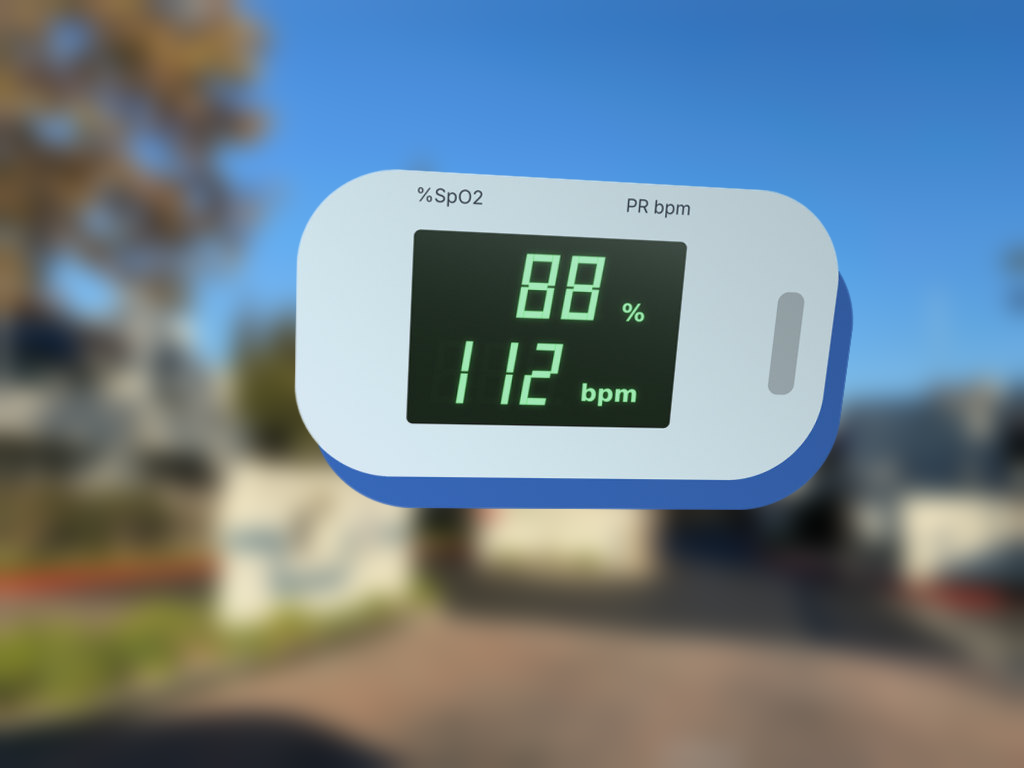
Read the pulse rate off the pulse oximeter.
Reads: 112 bpm
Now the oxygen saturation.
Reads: 88 %
